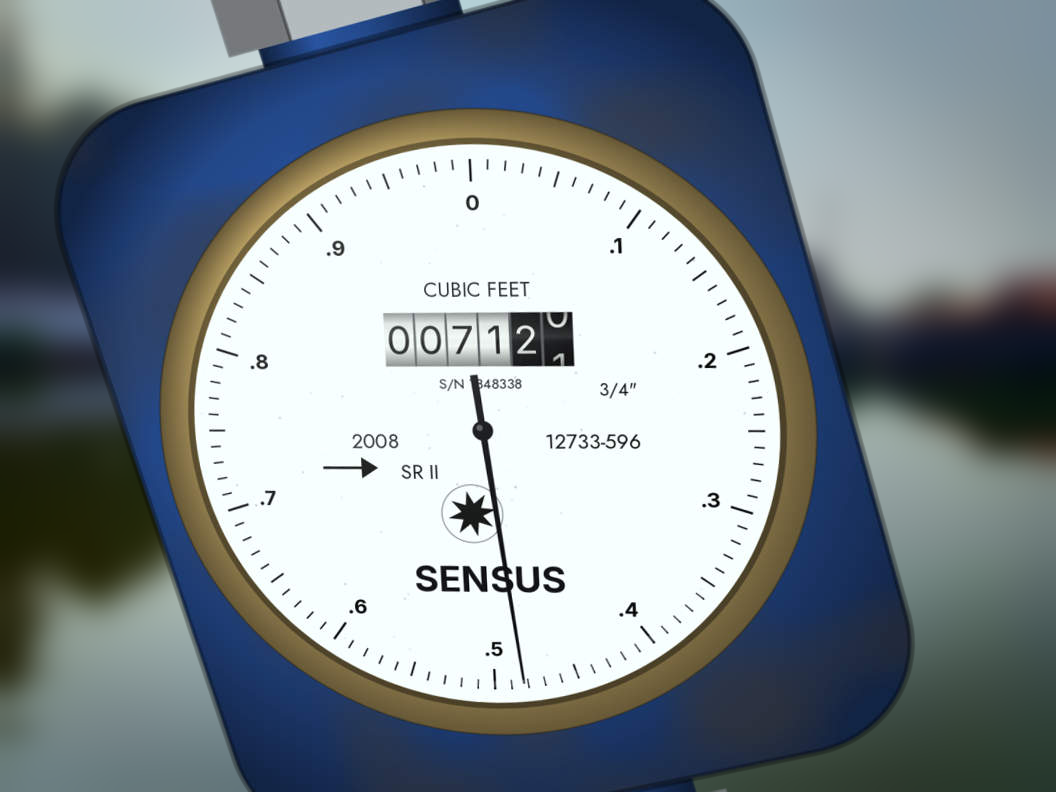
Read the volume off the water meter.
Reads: 7120.48 ft³
